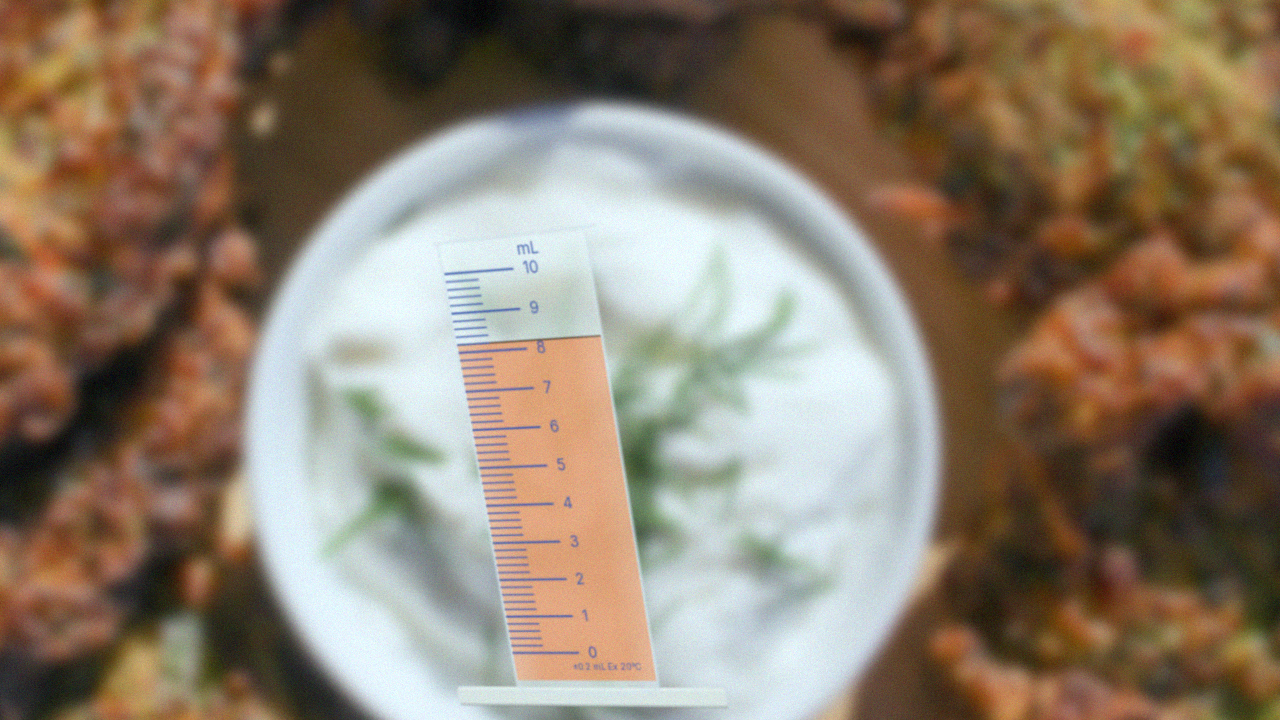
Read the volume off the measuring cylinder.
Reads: 8.2 mL
